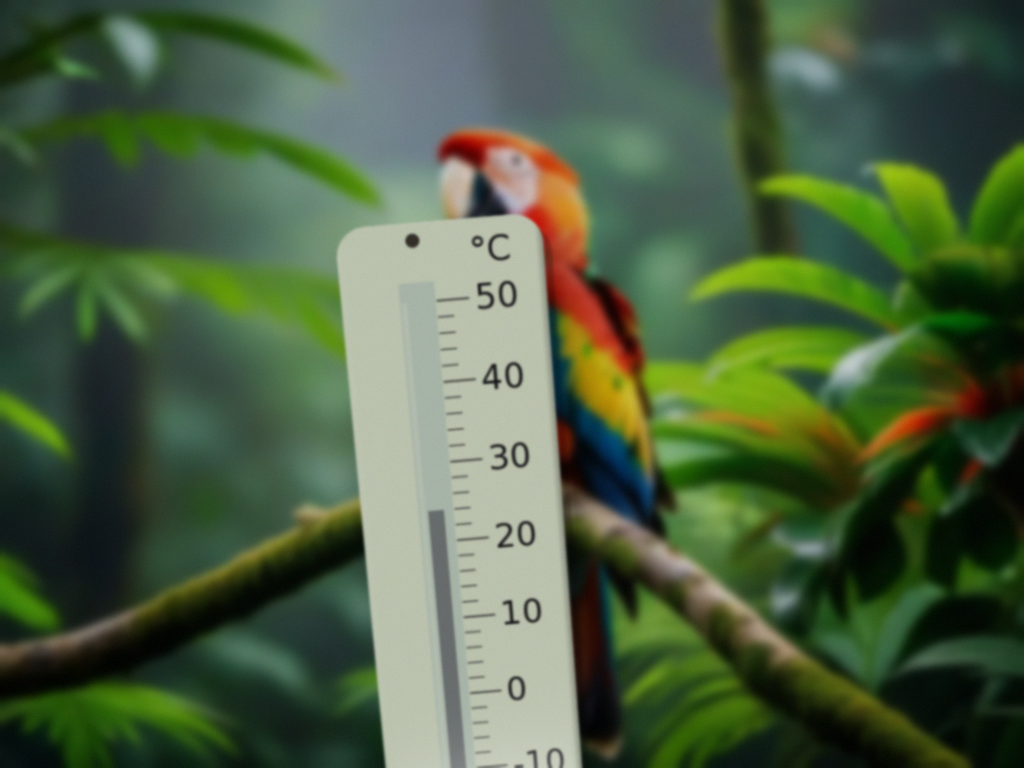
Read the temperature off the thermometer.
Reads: 24 °C
